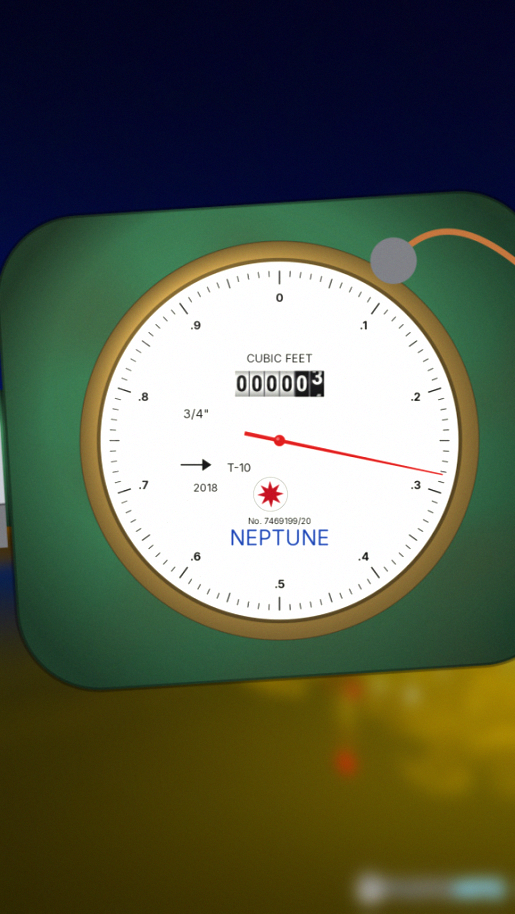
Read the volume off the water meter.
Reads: 3.28 ft³
